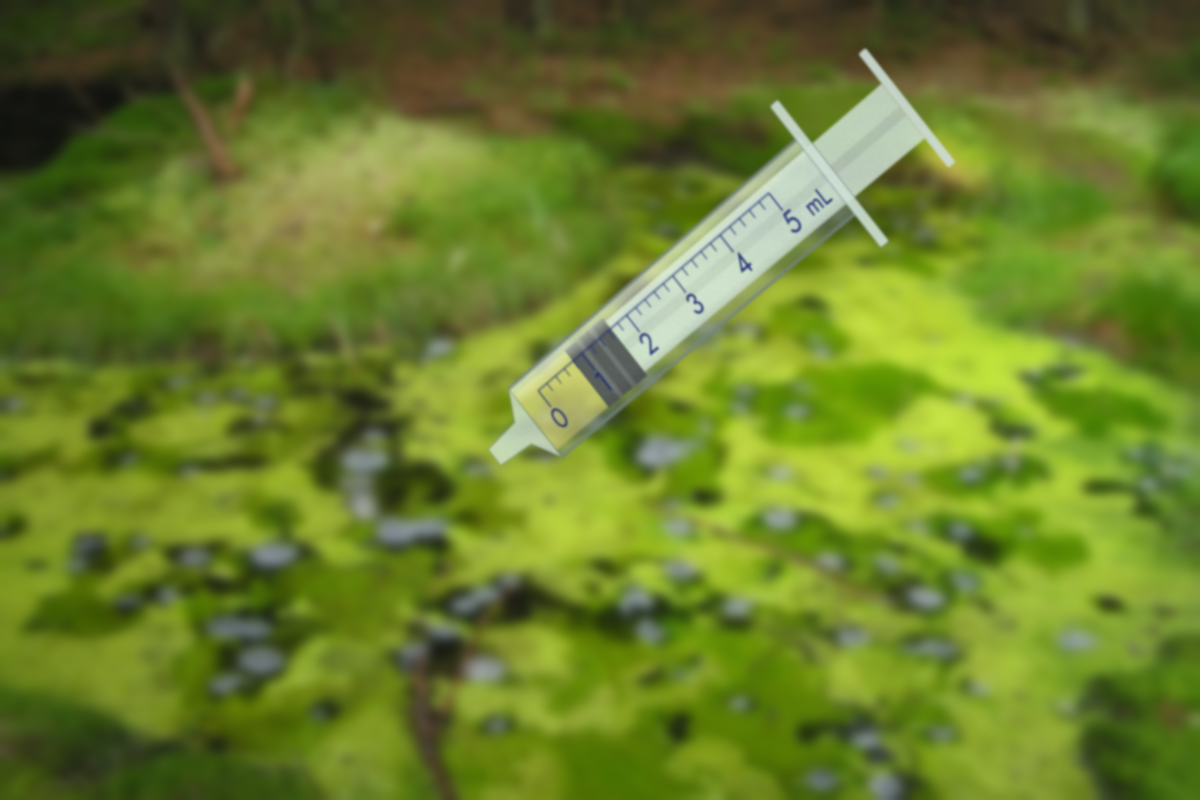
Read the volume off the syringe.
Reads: 0.8 mL
